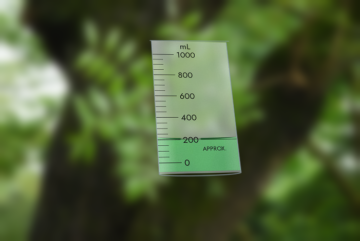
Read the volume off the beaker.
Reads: 200 mL
